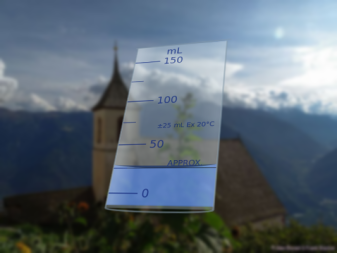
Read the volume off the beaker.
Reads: 25 mL
